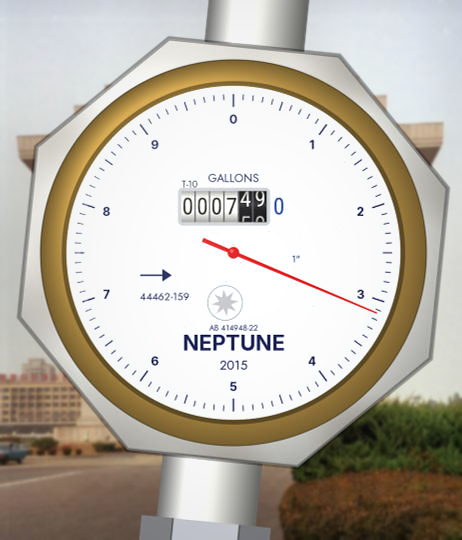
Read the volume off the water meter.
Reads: 7493.1 gal
